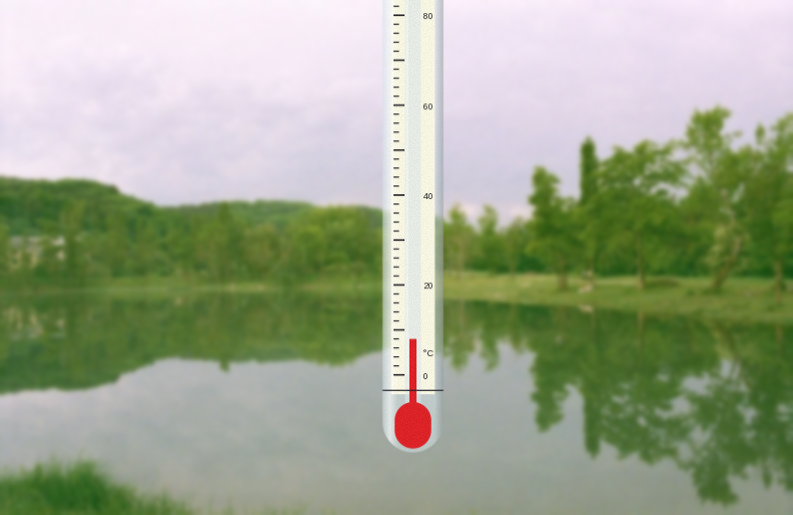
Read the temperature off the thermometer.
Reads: 8 °C
